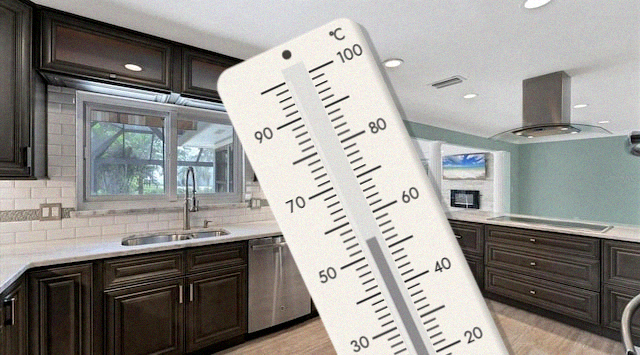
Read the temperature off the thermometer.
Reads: 54 °C
